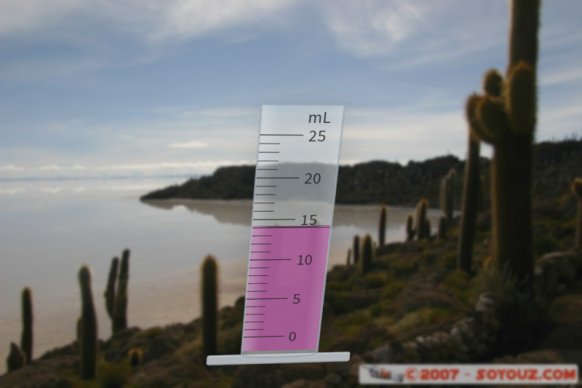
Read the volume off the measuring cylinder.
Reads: 14 mL
